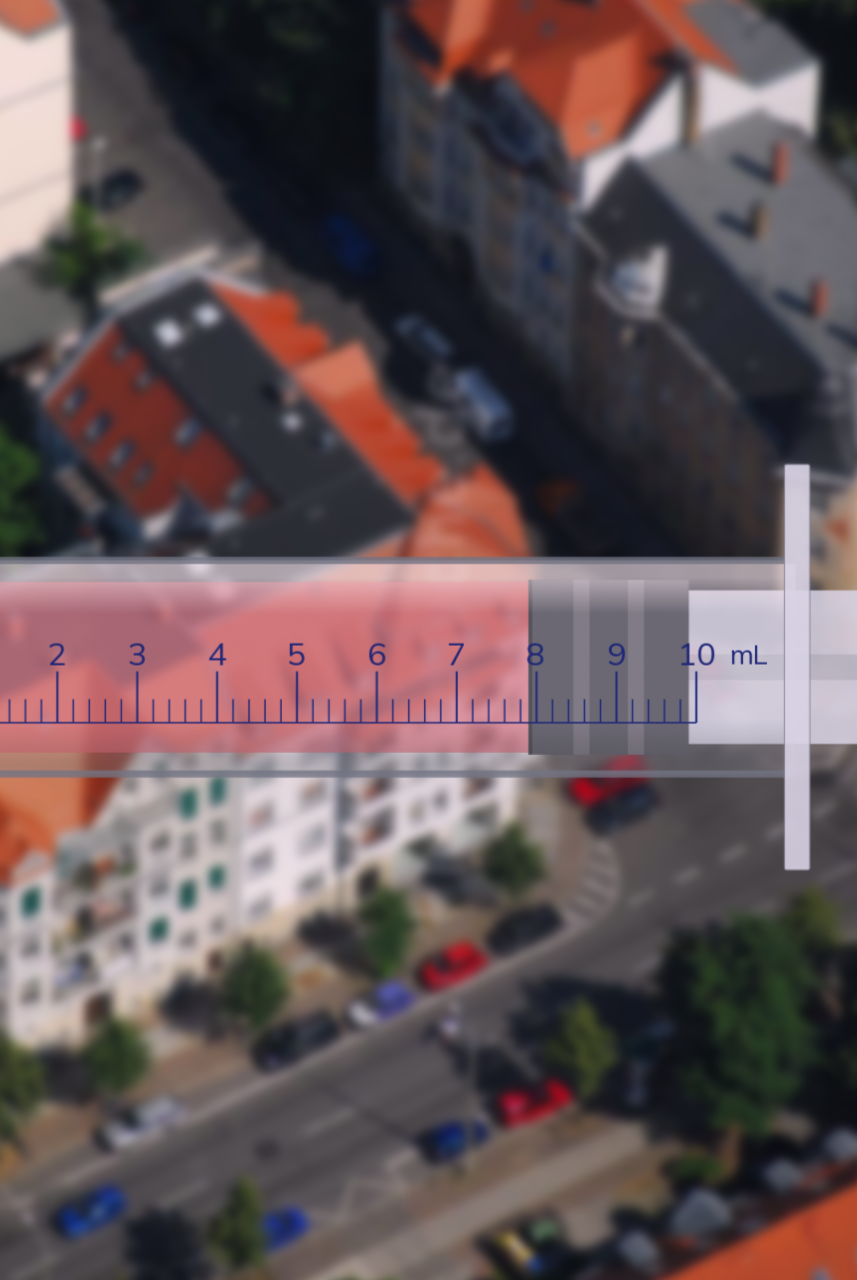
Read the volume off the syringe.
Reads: 7.9 mL
